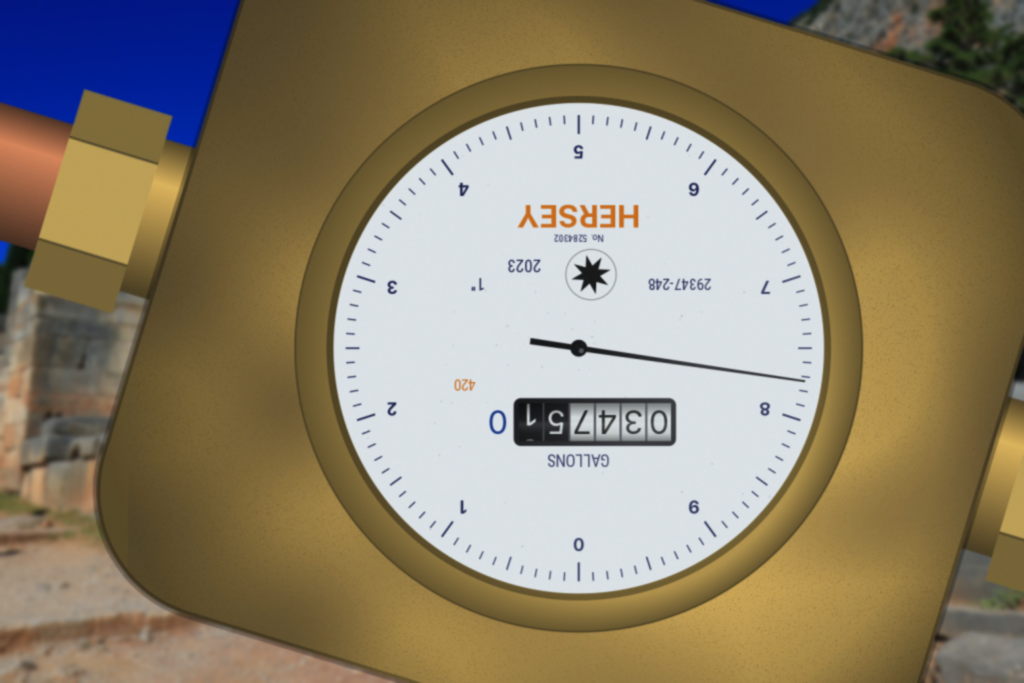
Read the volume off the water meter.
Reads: 347507.7 gal
